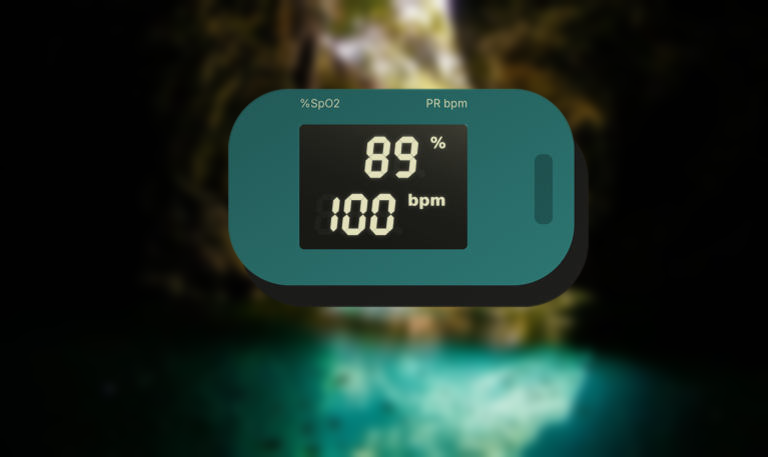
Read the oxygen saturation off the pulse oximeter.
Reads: 89 %
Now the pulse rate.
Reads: 100 bpm
